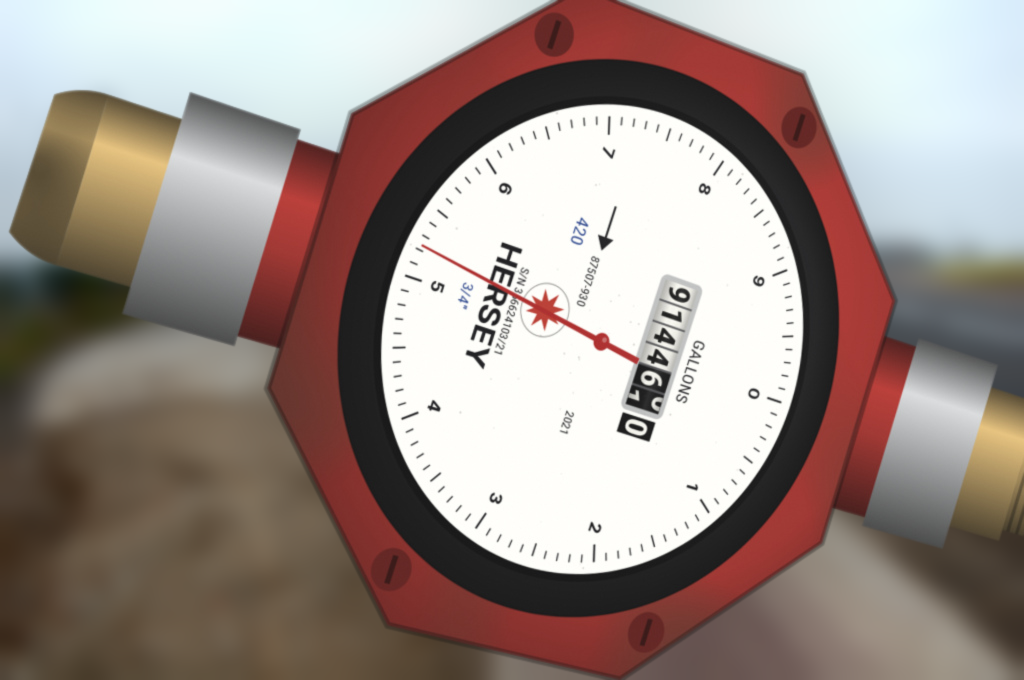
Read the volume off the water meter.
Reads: 9144605.2 gal
